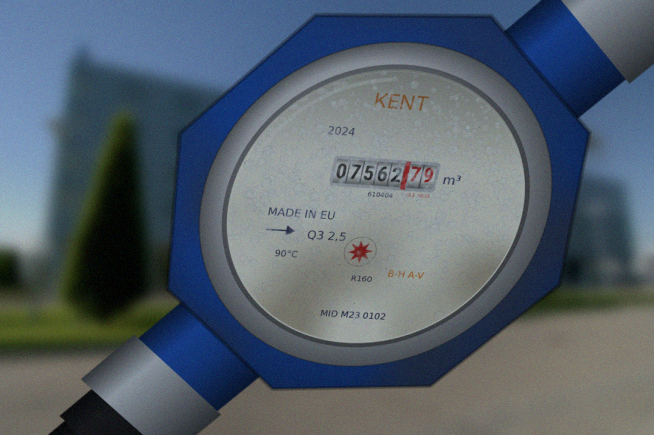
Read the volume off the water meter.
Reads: 7562.79 m³
